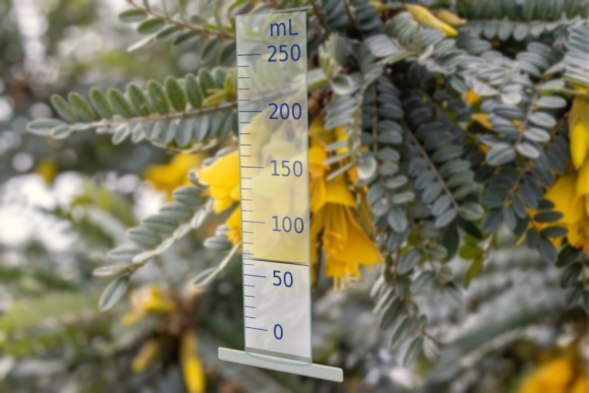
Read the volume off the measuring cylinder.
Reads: 65 mL
